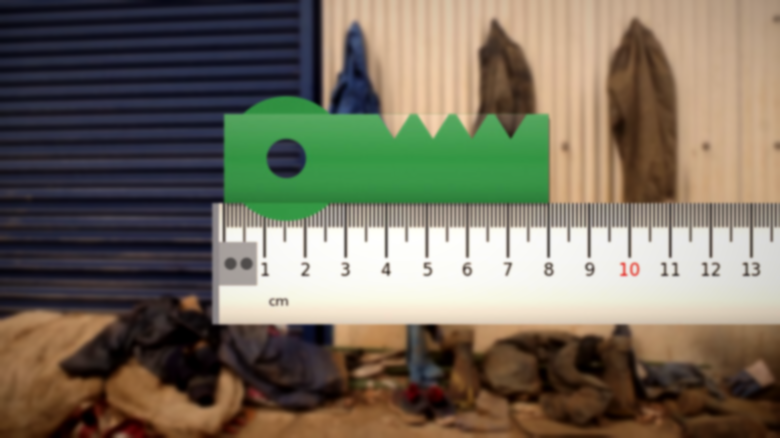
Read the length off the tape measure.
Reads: 8 cm
